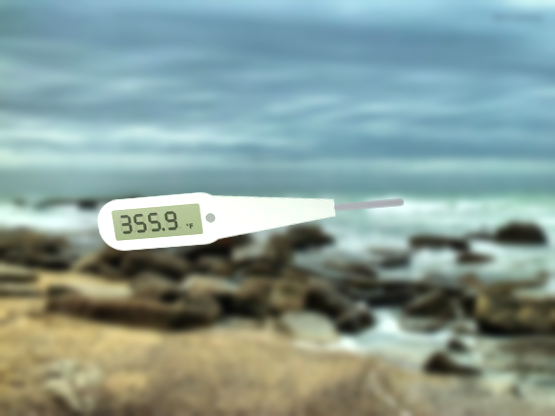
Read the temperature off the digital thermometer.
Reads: 355.9 °F
